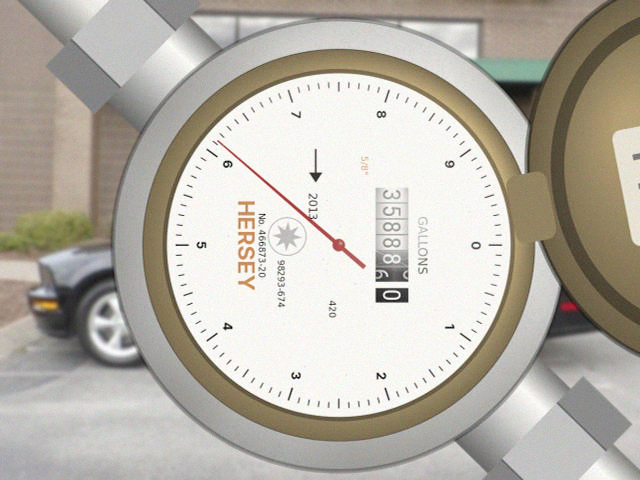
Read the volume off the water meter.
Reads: 3588856.1 gal
